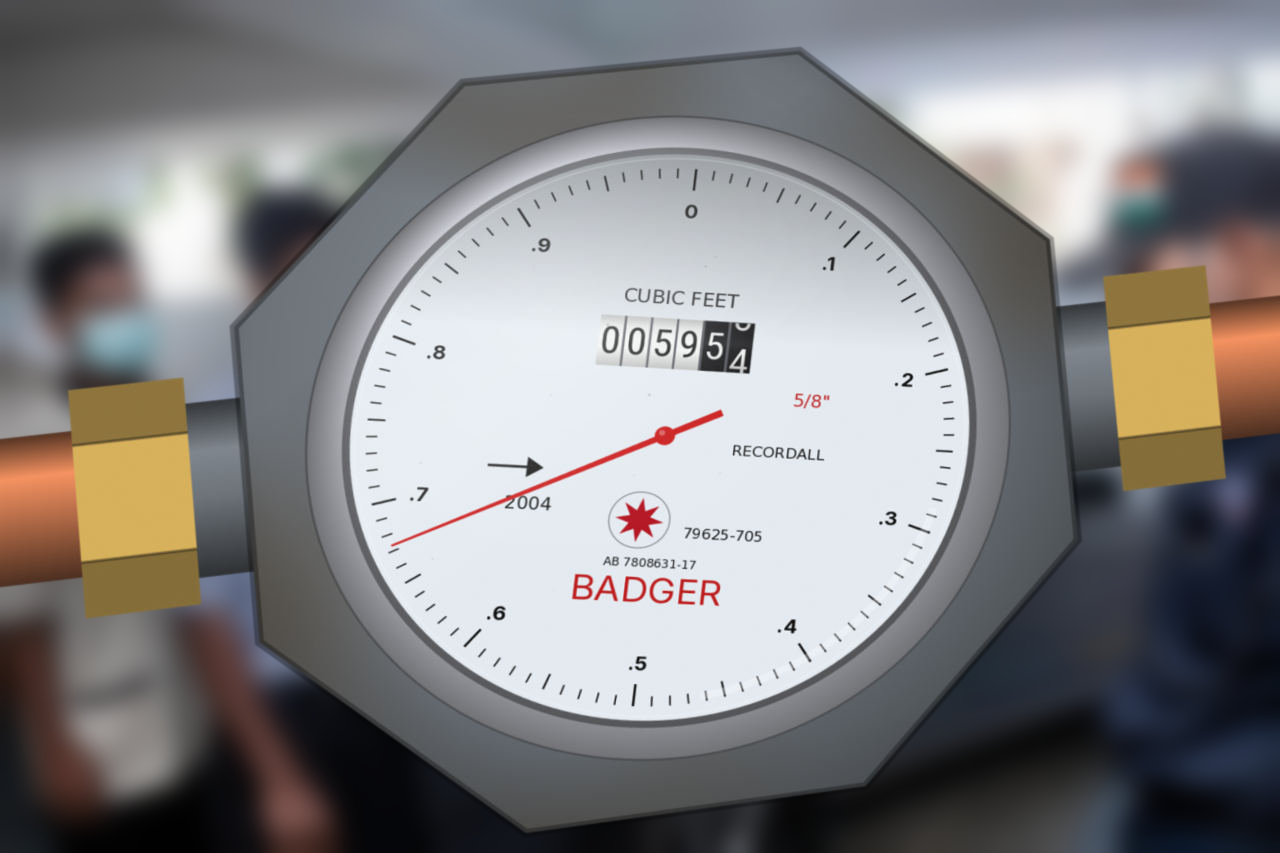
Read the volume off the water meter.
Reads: 5953.67 ft³
